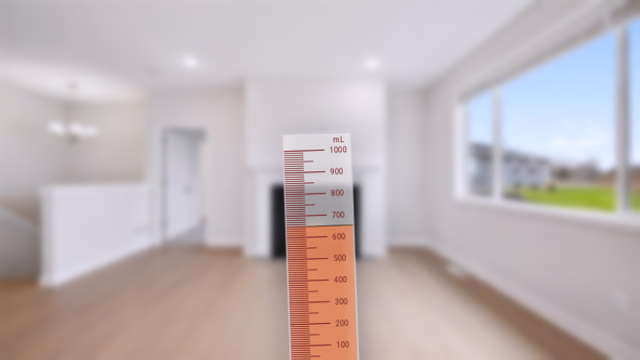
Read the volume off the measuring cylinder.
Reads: 650 mL
